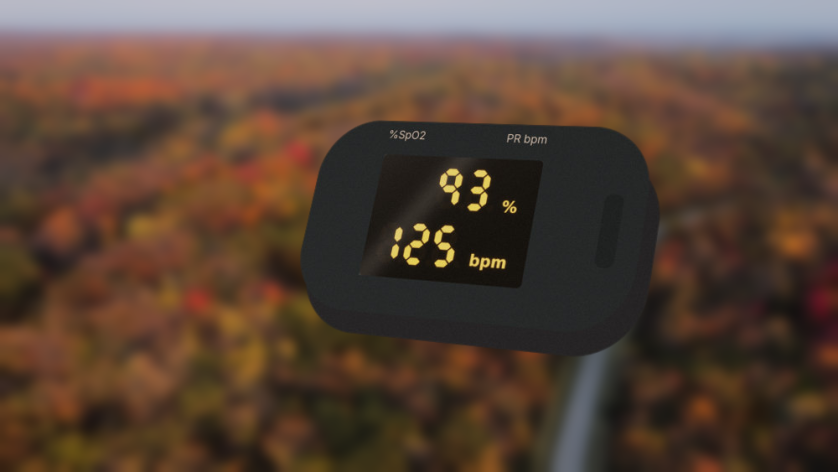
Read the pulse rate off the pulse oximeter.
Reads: 125 bpm
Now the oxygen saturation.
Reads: 93 %
